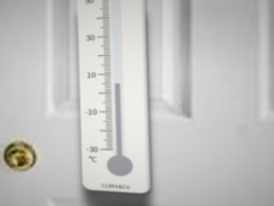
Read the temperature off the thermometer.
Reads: 5 °C
